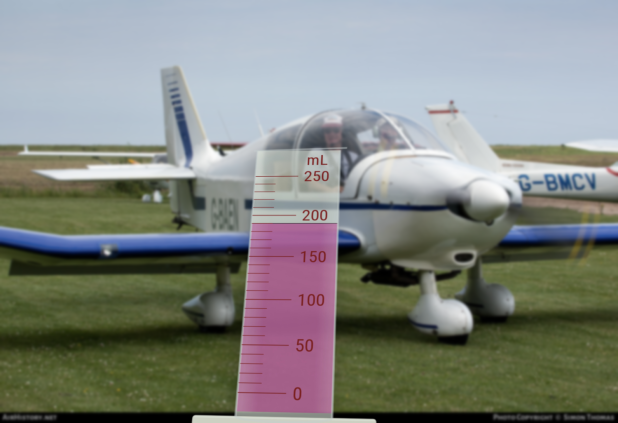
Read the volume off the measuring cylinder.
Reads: 190 mL
